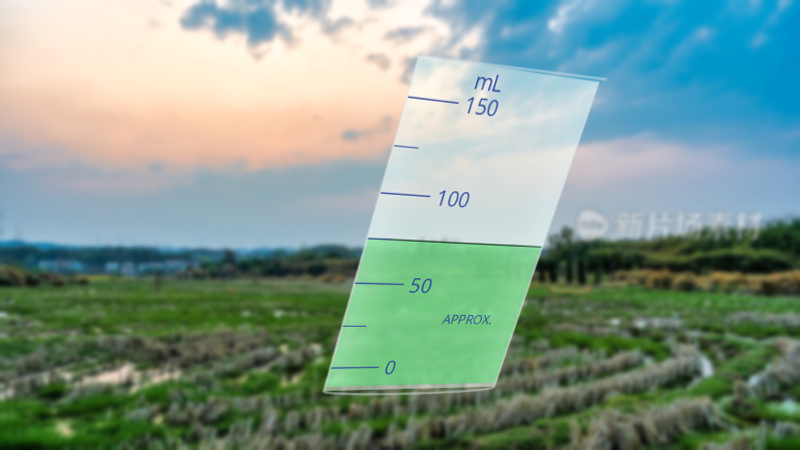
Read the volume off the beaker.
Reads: 75 mL
